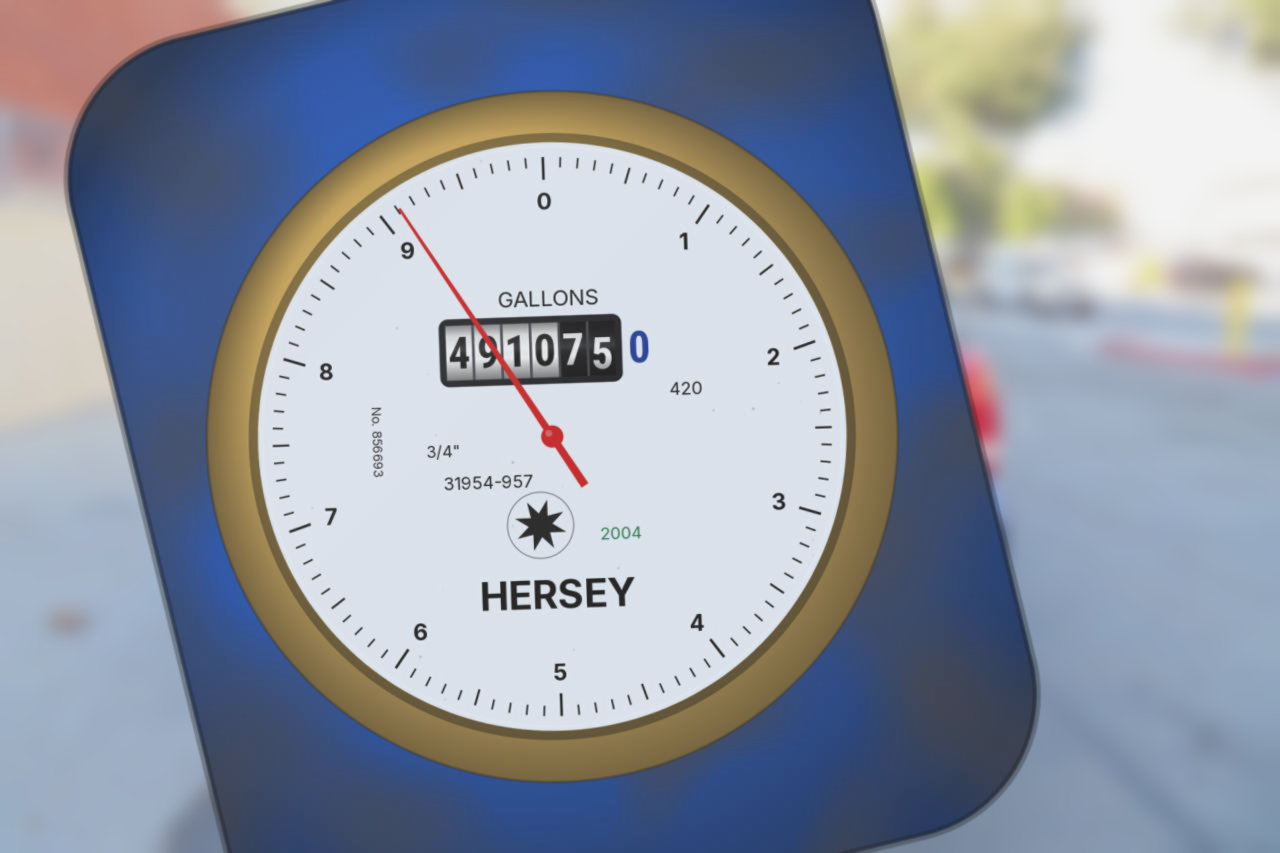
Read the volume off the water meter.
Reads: 4910749.1 gal
